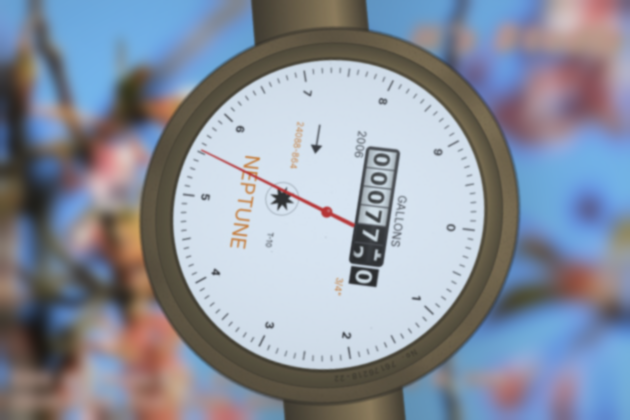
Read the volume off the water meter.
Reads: 7715.5 gal
